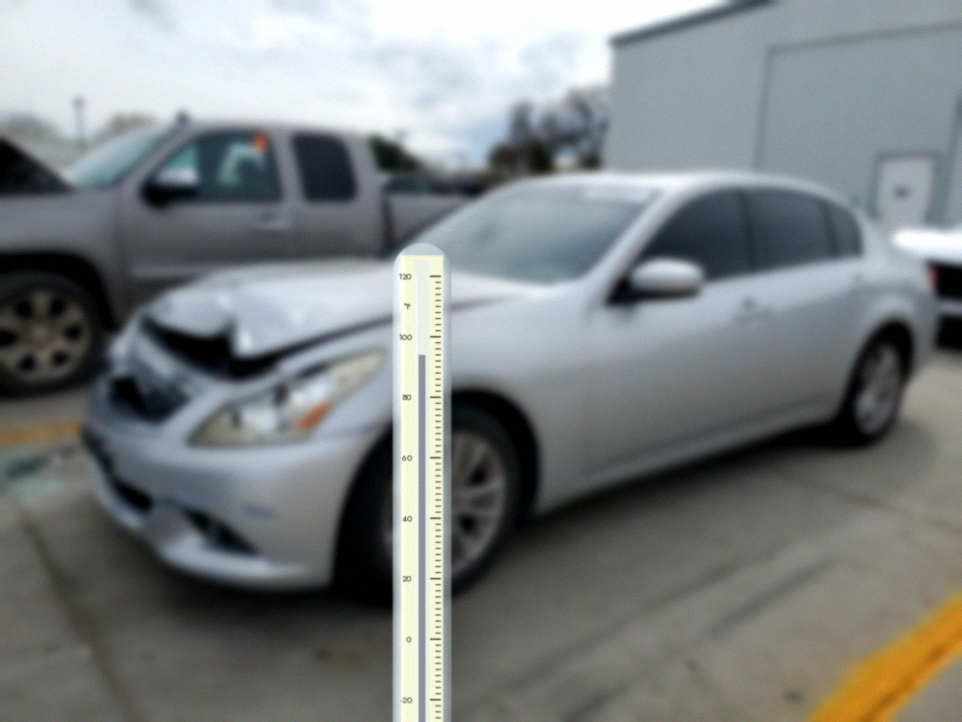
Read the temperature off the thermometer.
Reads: 94 °F
